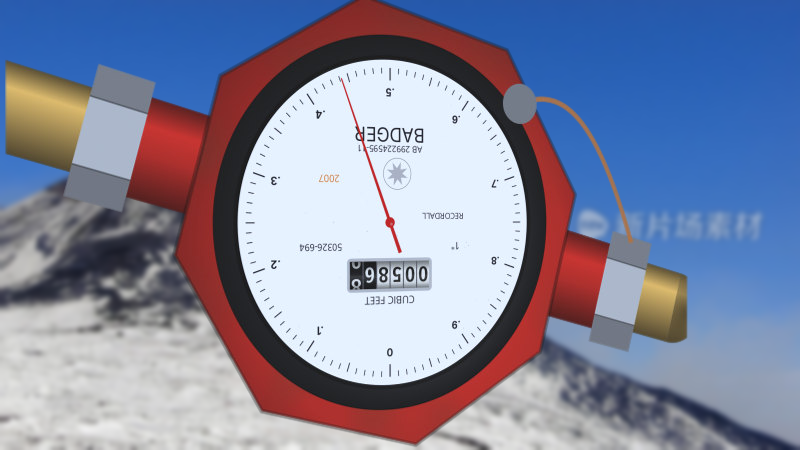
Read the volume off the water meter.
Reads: 5868.44 ft³
